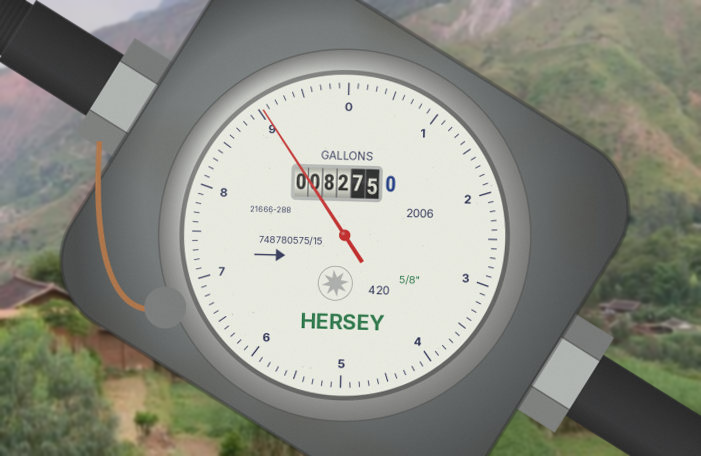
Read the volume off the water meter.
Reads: 82749.0 gal
